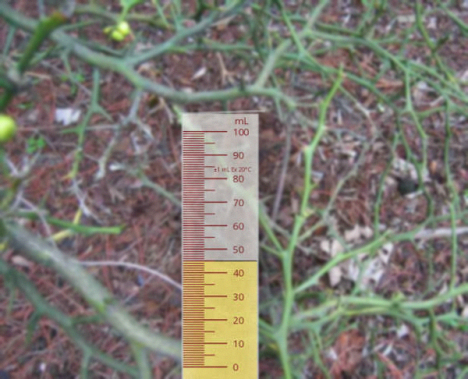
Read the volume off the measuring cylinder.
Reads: 45 mL
